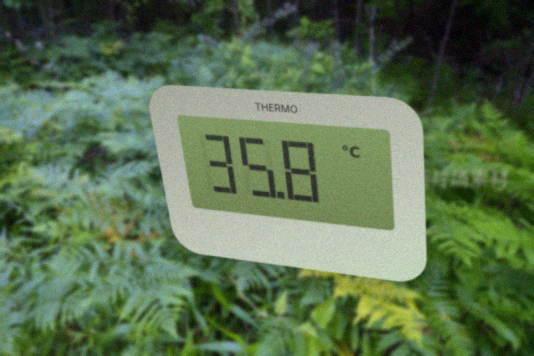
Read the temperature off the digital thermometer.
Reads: 35.8 °C
